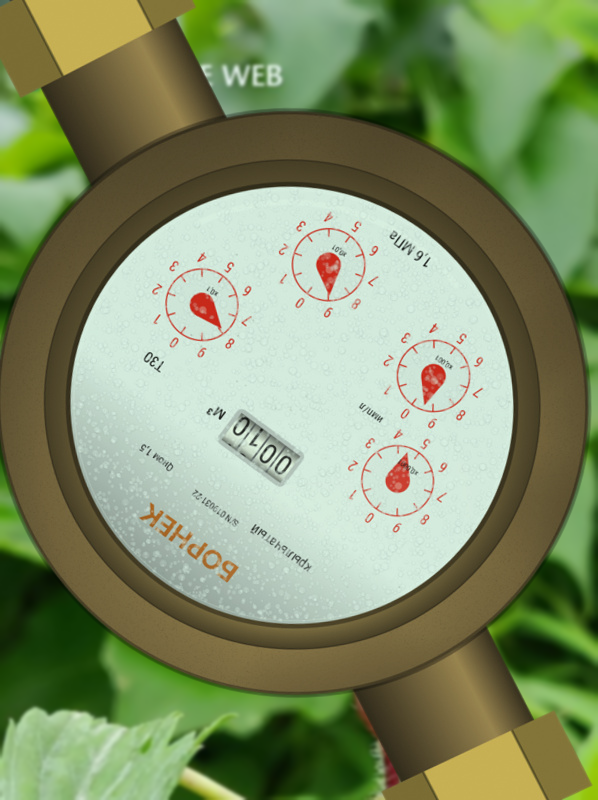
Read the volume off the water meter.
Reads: 9.7894 m³
